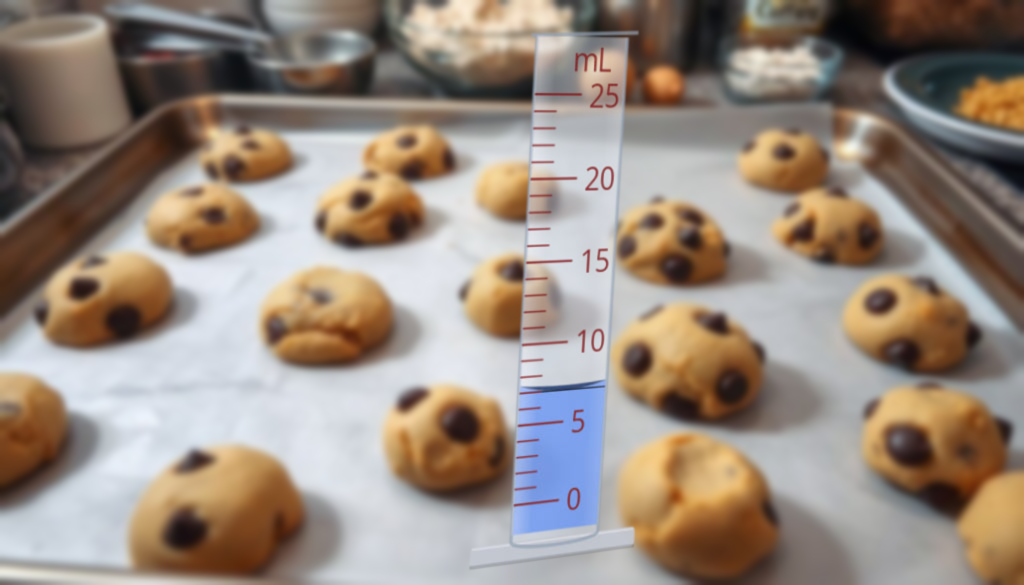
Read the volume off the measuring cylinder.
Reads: 7 mL
